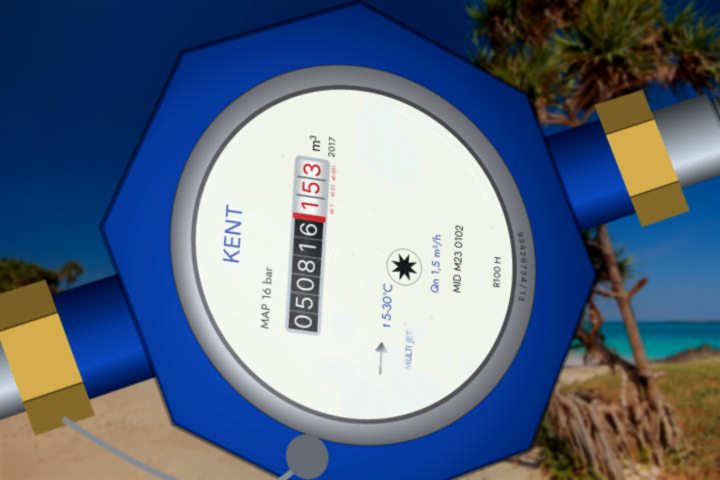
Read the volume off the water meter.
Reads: 50816.153 m³
